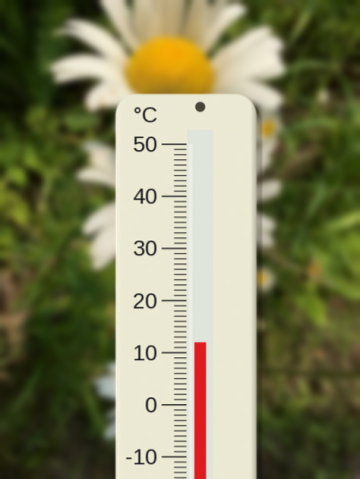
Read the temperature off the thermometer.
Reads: 12 °C
